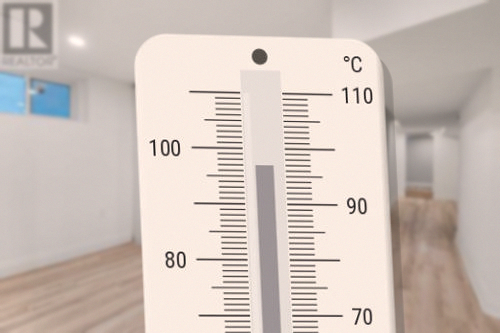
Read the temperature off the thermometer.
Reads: 97 °C
